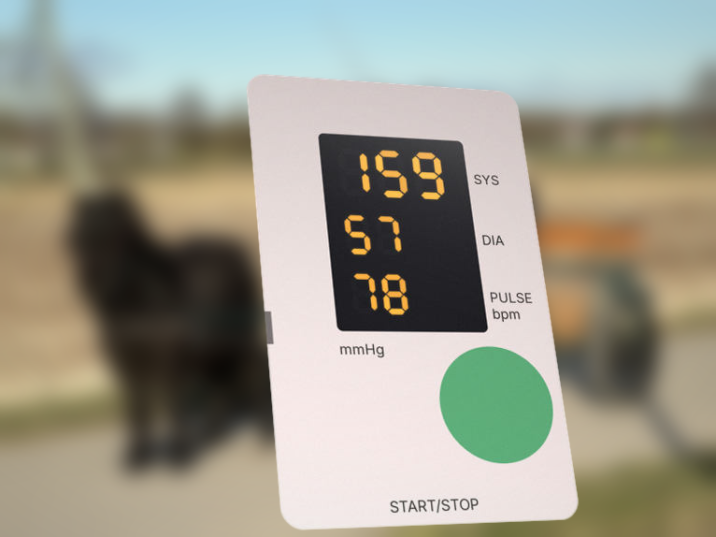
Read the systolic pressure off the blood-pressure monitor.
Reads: 159 mmHg
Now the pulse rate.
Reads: 78 bpm
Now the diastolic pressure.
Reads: 57 mmHg
